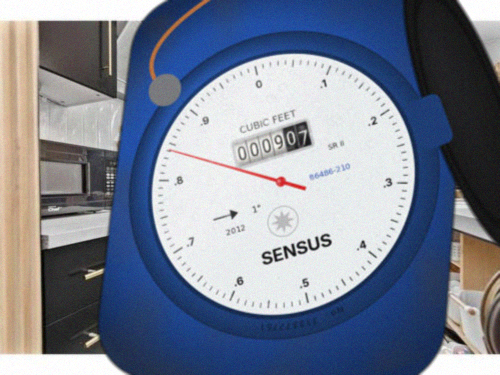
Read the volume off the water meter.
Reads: 906.84 ft³
